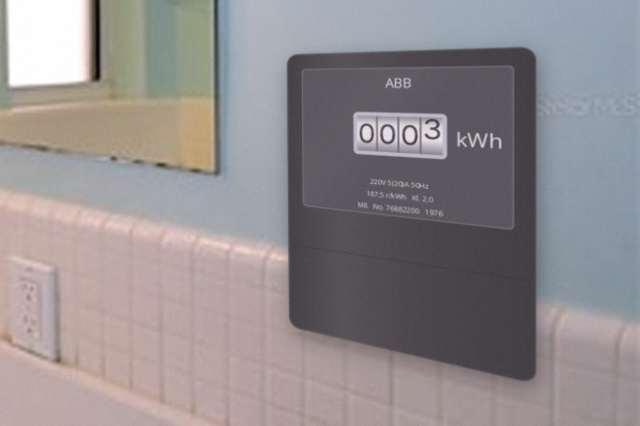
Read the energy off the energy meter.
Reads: 3 kWh
